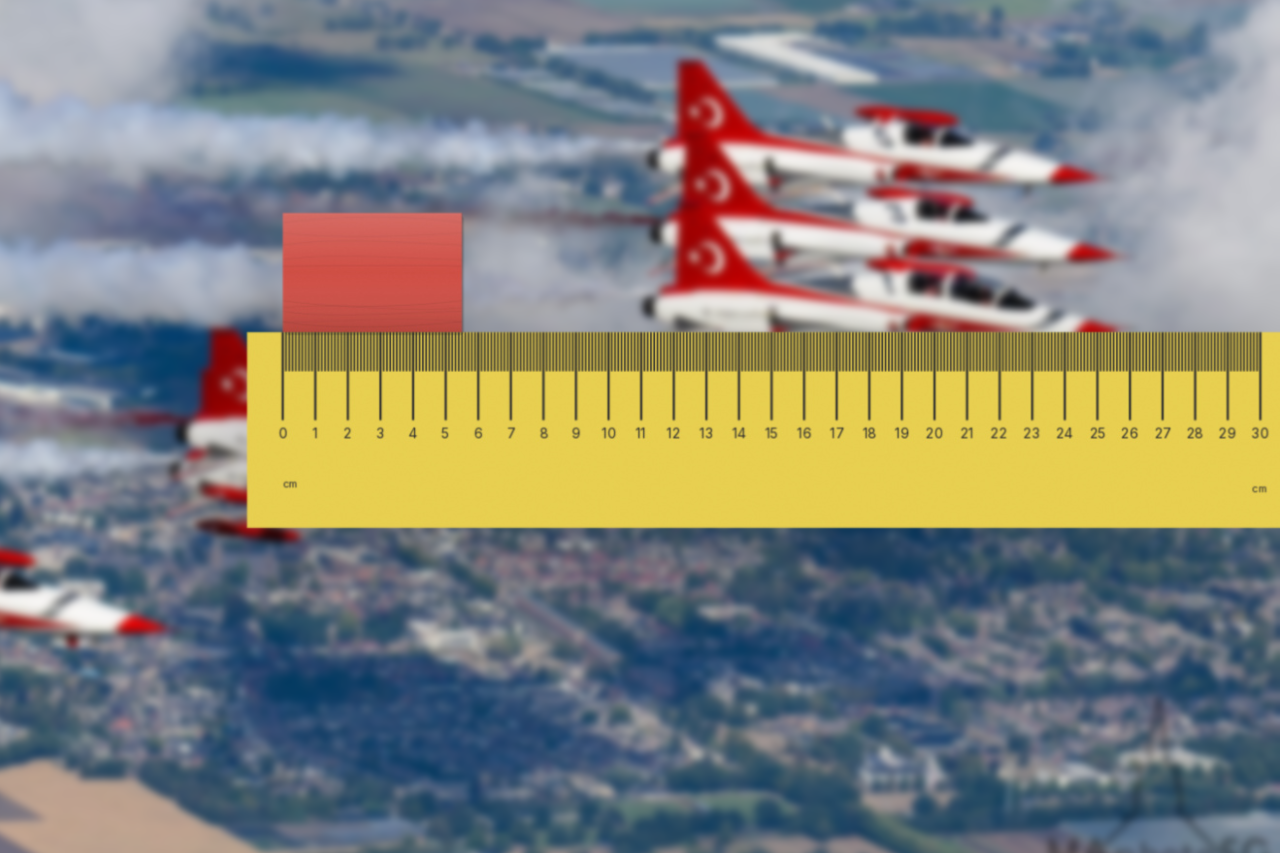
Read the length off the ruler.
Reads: 5.5 cm
